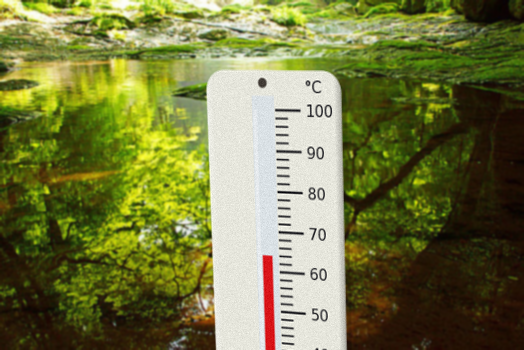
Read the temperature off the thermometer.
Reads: 64 °C
